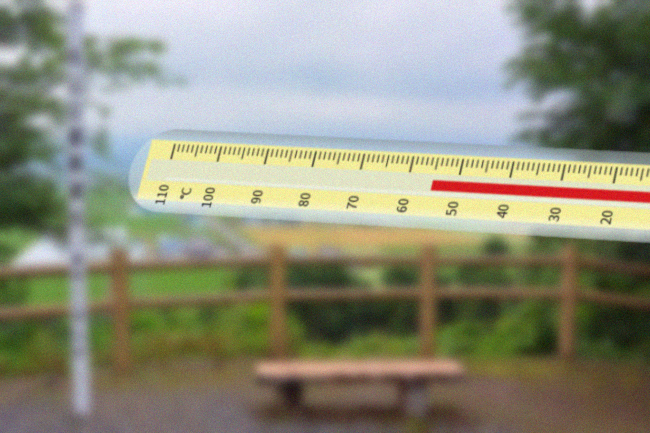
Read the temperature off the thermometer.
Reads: 55 °C
